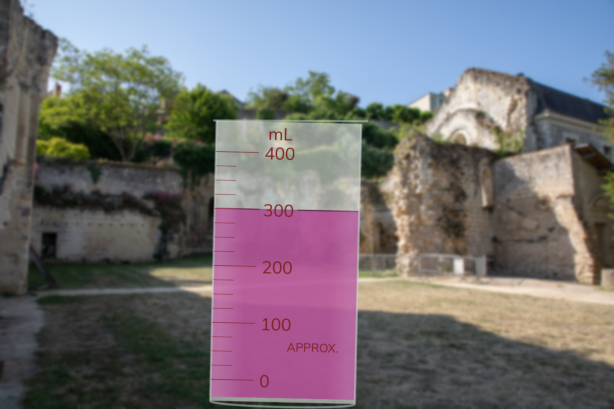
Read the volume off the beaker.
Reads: 300 mL
